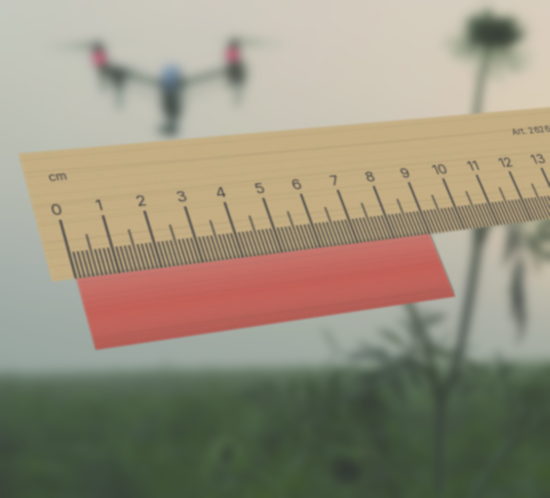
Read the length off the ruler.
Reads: 9 cm
